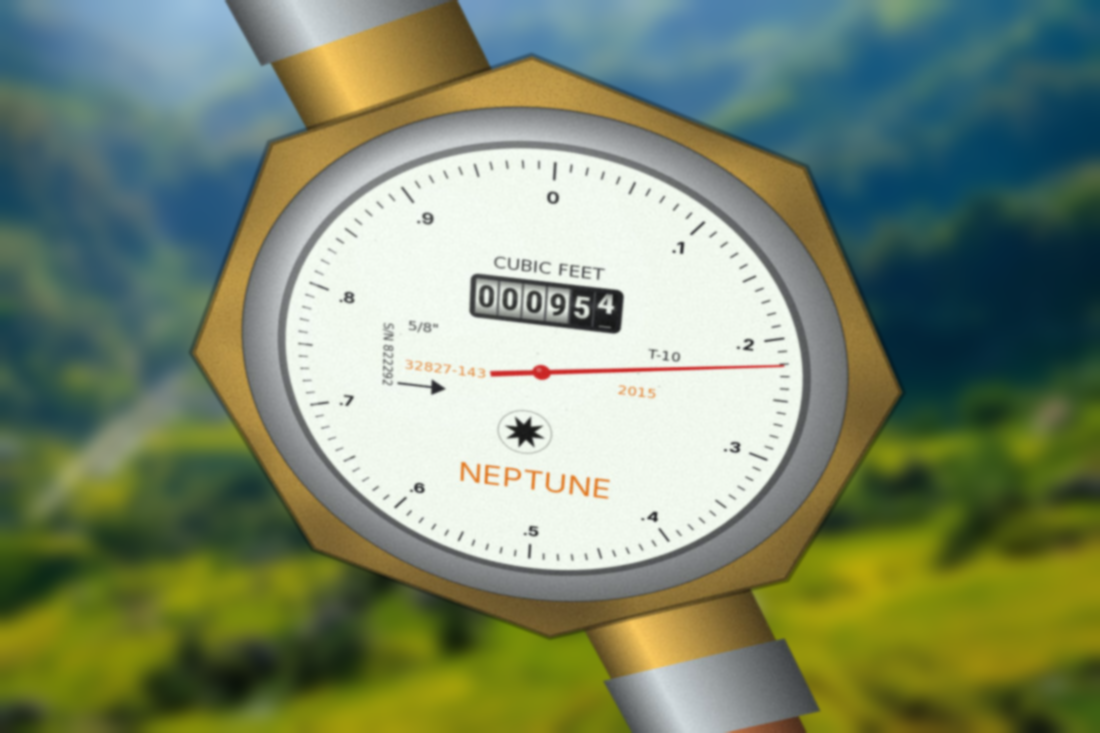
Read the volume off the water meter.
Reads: 954.22 ft³
